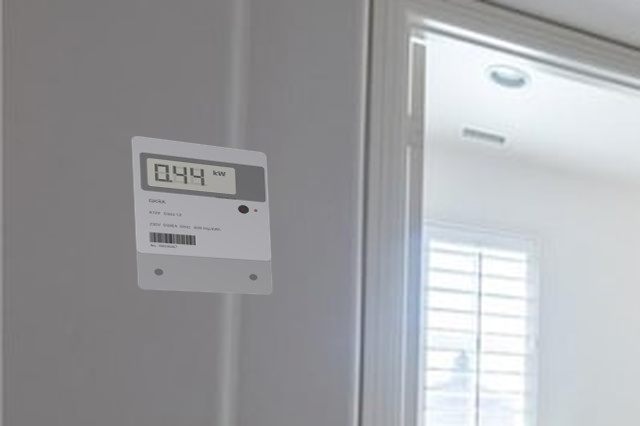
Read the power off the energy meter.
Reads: 0.44 kW
